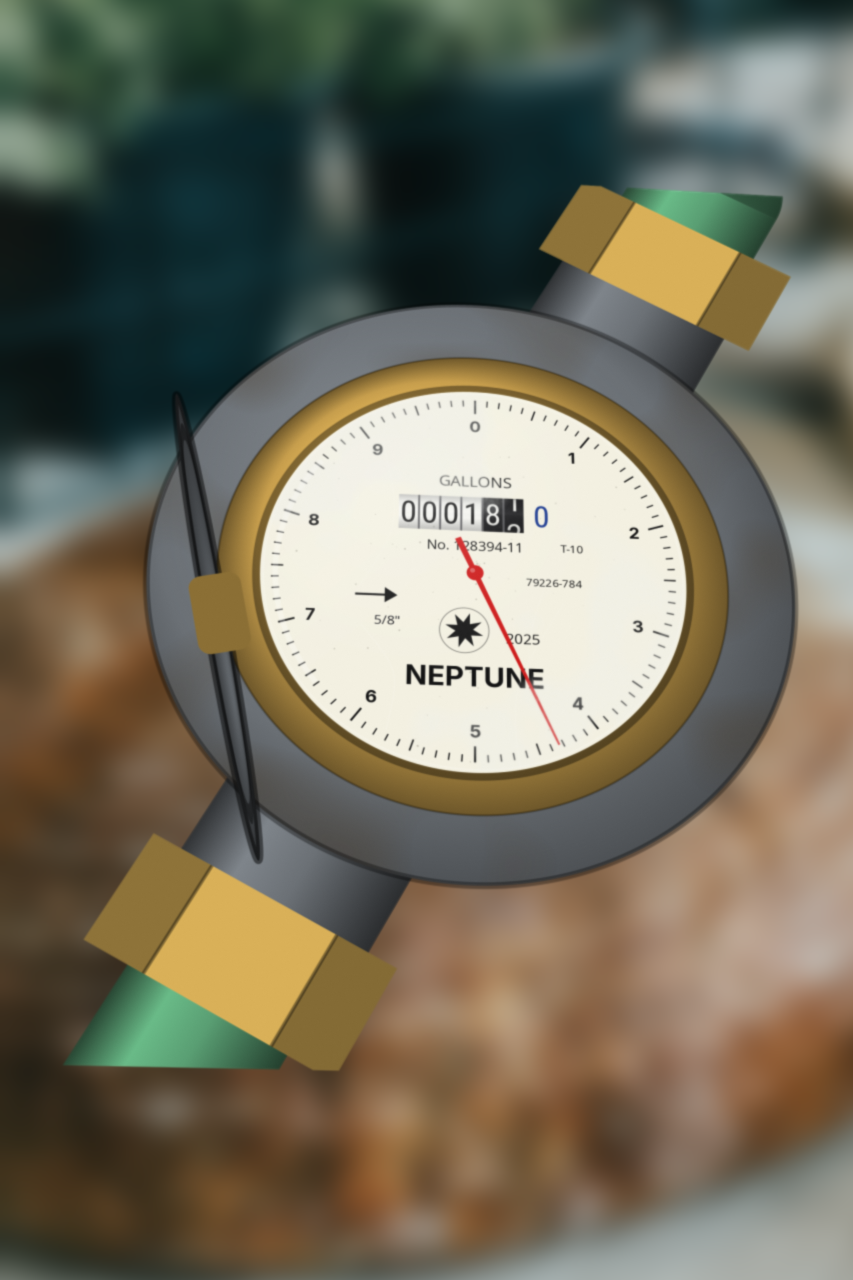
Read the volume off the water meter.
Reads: 1814.3 gal
